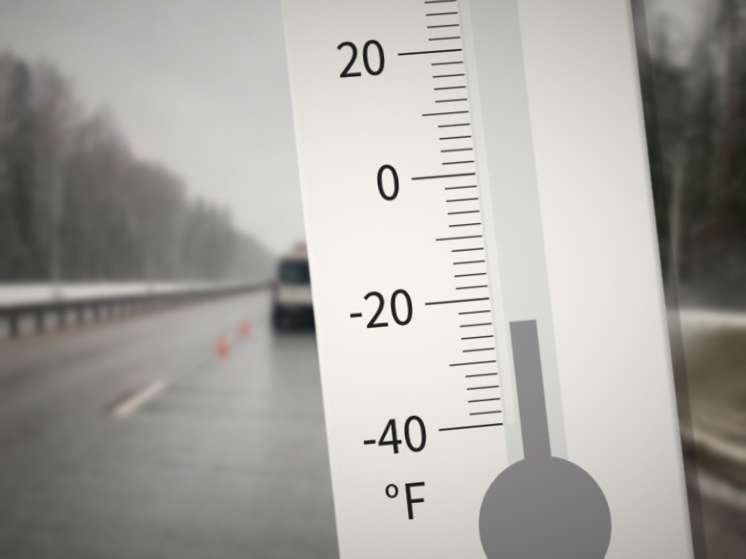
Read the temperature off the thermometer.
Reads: -24 °F
